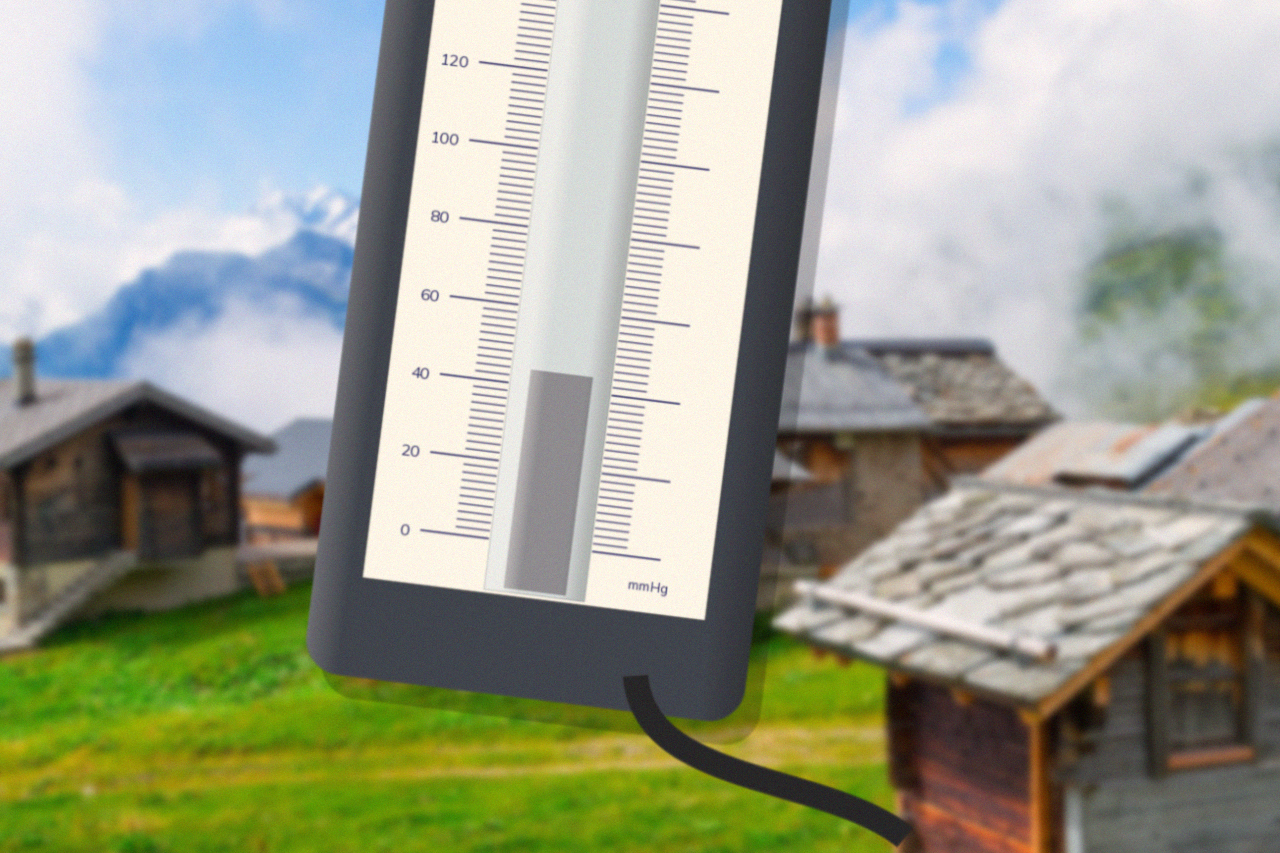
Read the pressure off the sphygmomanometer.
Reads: 44 mmHg
